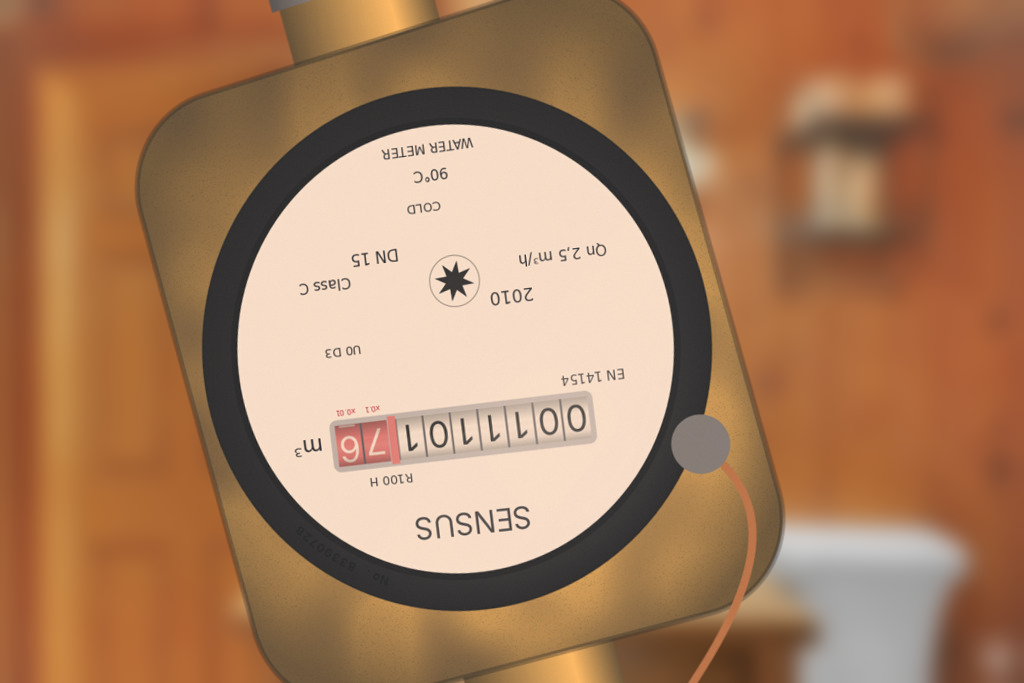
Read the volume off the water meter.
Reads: 11101.76 m³
